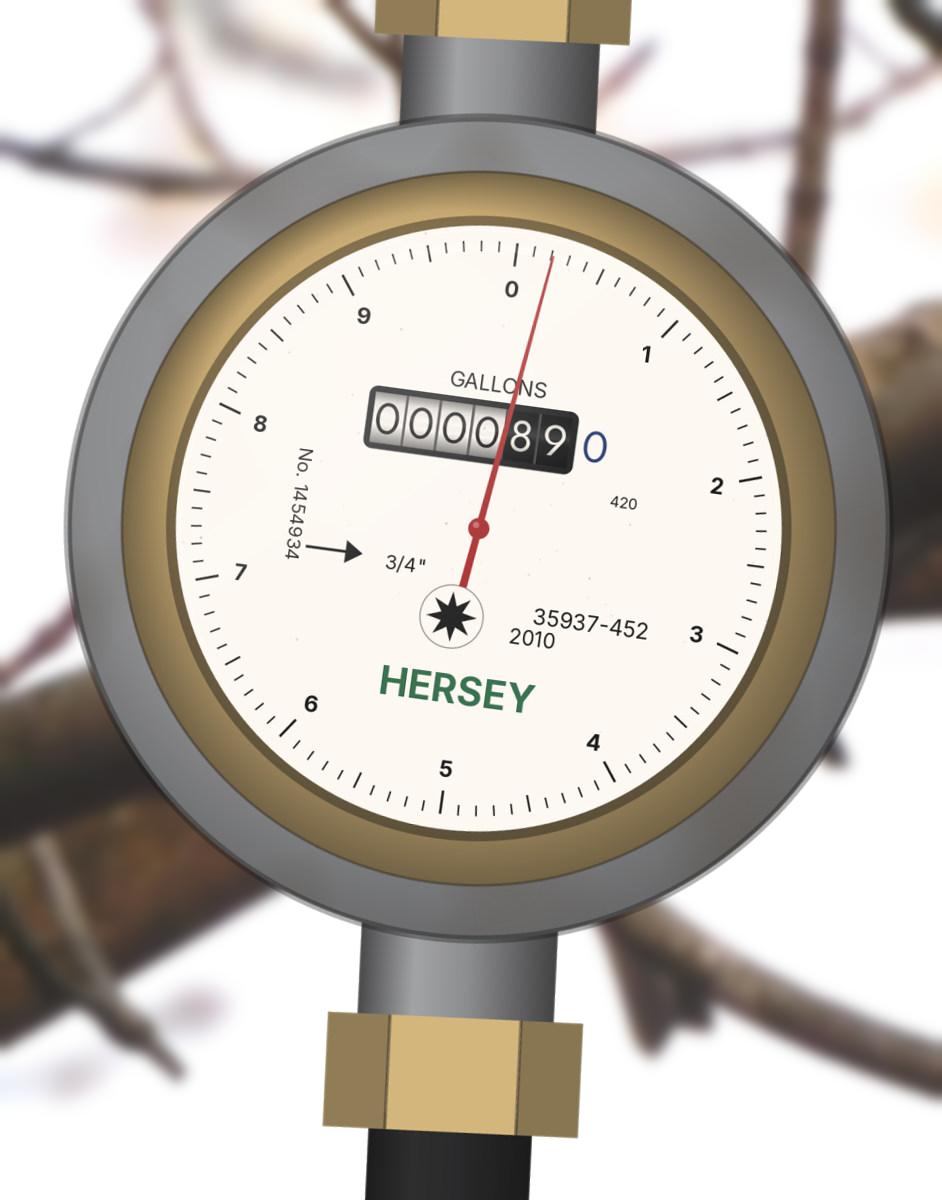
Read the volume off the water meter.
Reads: 890.2 gal
